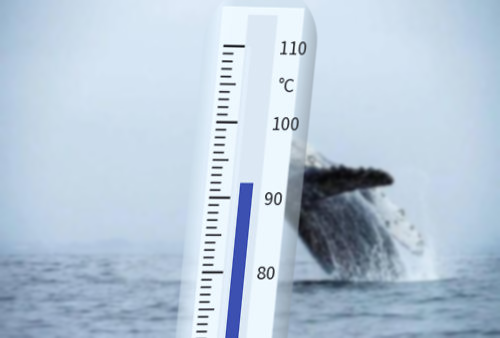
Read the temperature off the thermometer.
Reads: 92 °C
